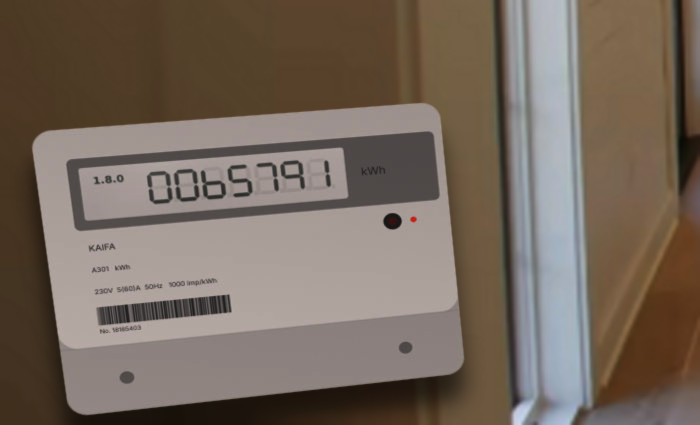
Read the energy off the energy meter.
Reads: 65791 kWh
